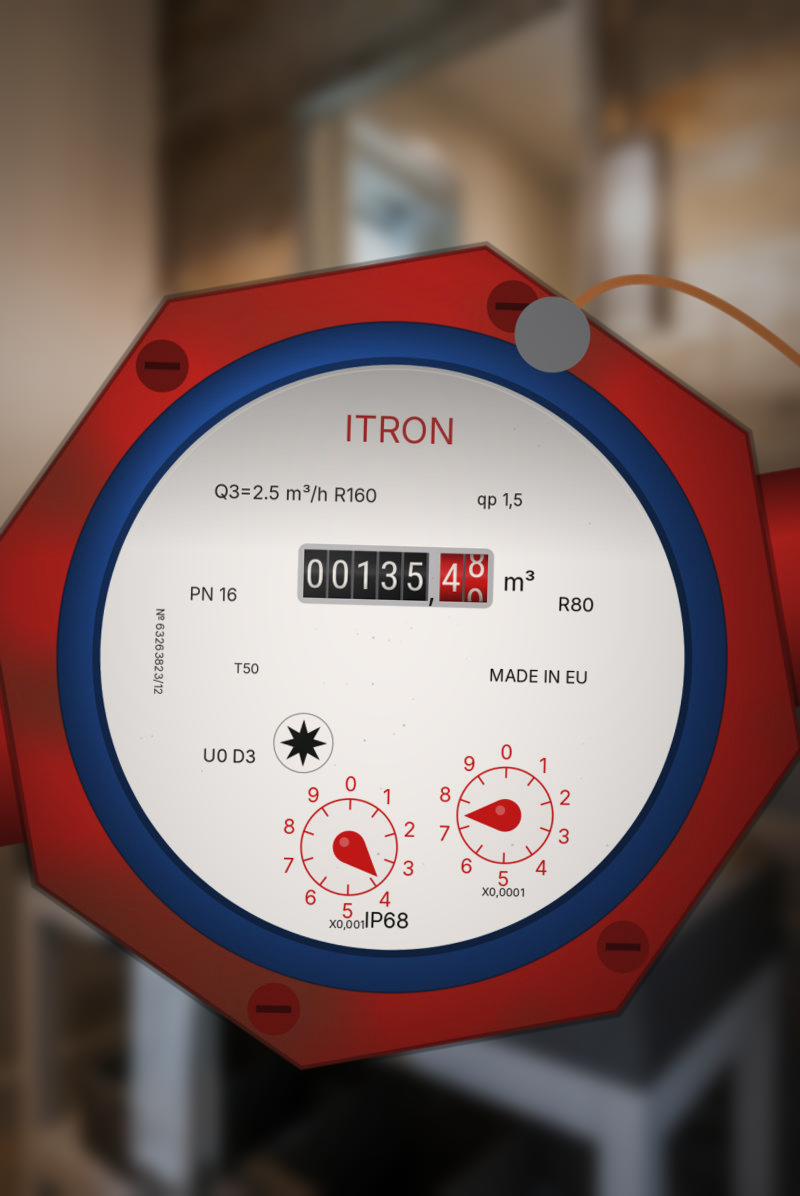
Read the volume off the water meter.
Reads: 135.4837 m³
